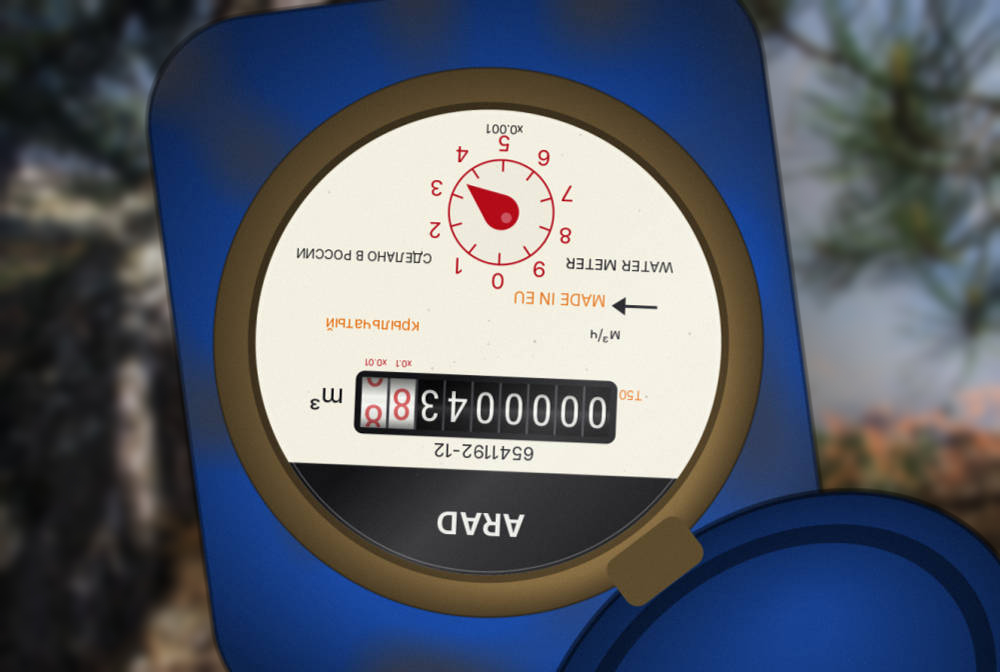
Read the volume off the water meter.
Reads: 43.883 m³
